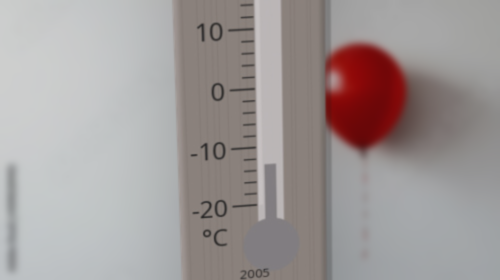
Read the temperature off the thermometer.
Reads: -13 °C
